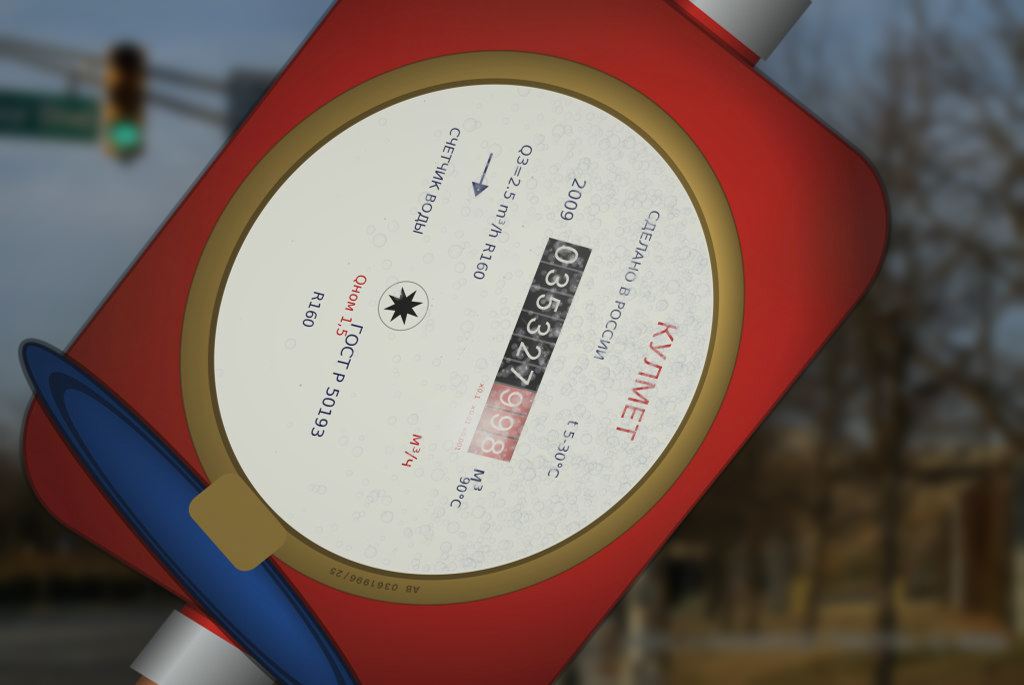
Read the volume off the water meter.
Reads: 35327.998 m³
